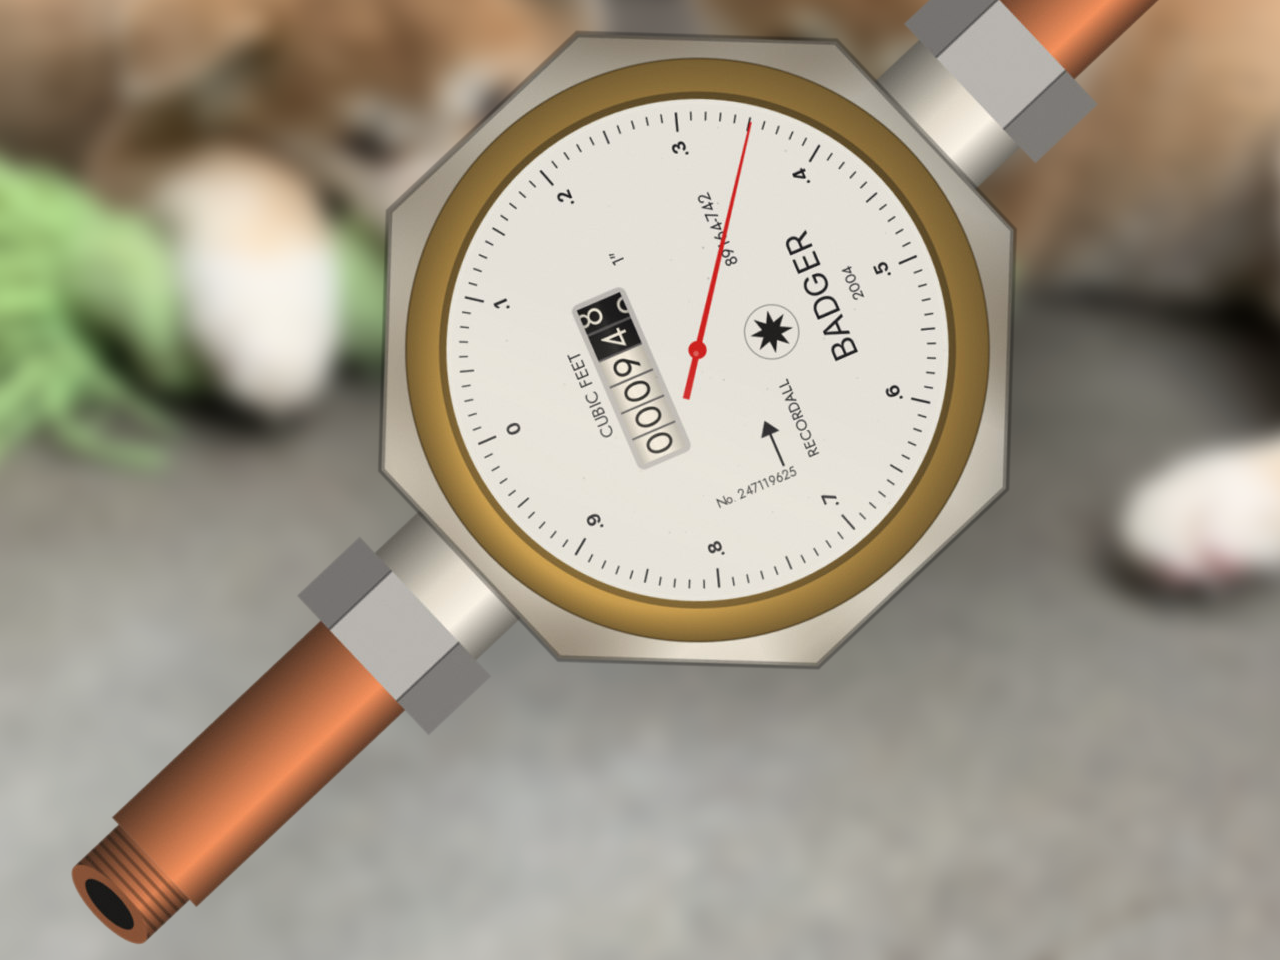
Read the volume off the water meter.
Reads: 948.35 ft³
